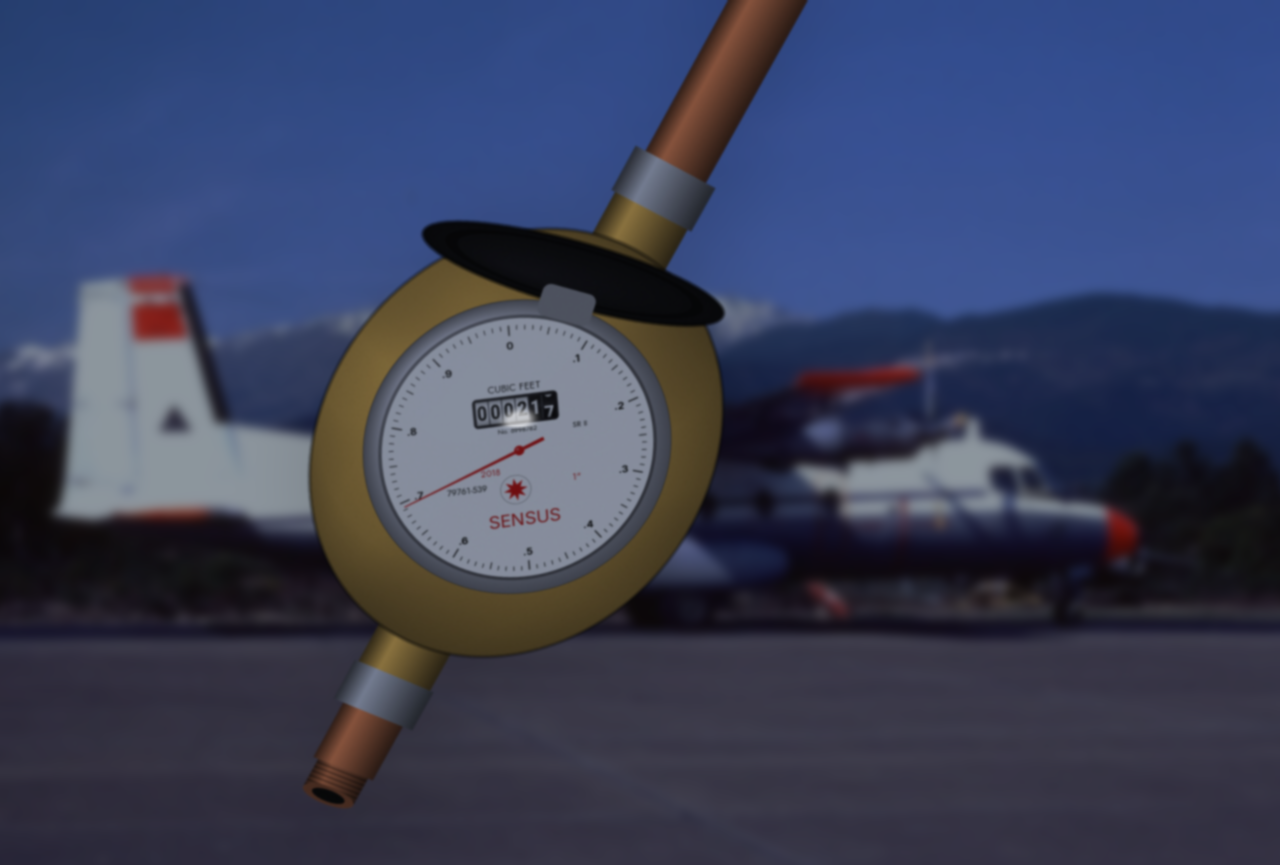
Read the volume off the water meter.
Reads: 216.69 ft³
